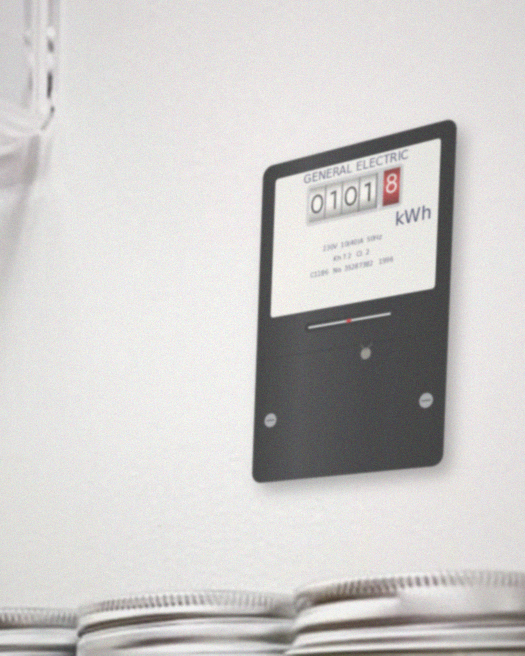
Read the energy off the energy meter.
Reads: 101.8 kWh
